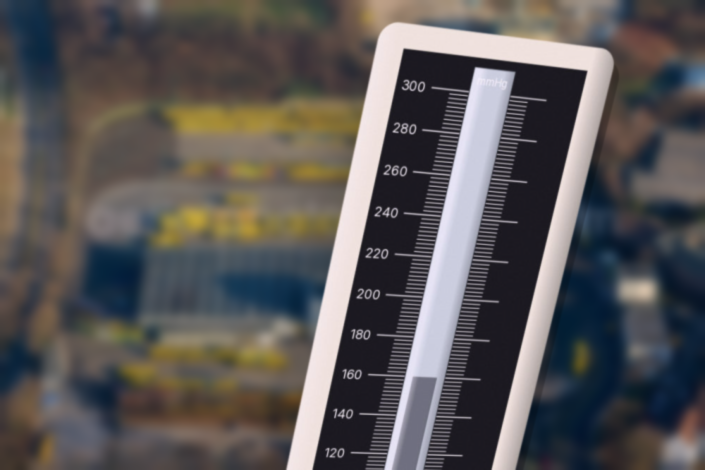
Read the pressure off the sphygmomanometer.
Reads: 160 mmHg
